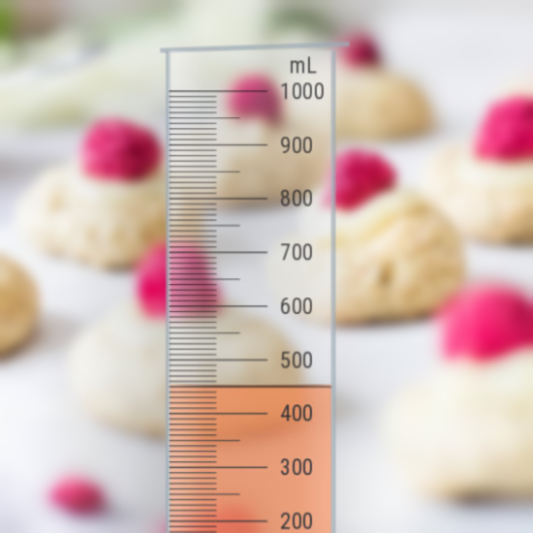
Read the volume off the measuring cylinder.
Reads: 450 mL
